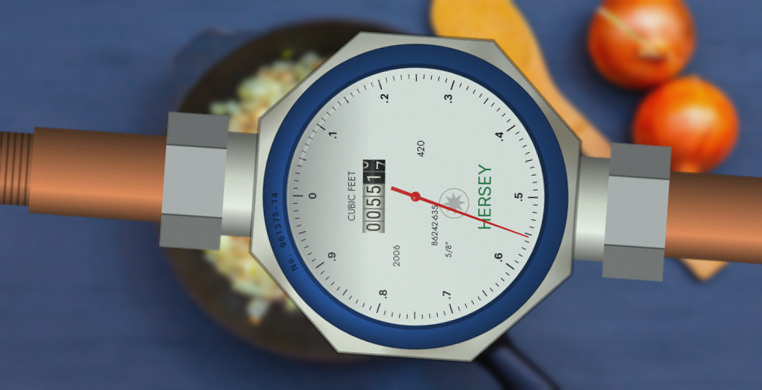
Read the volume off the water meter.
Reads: 5516.55 ft³
